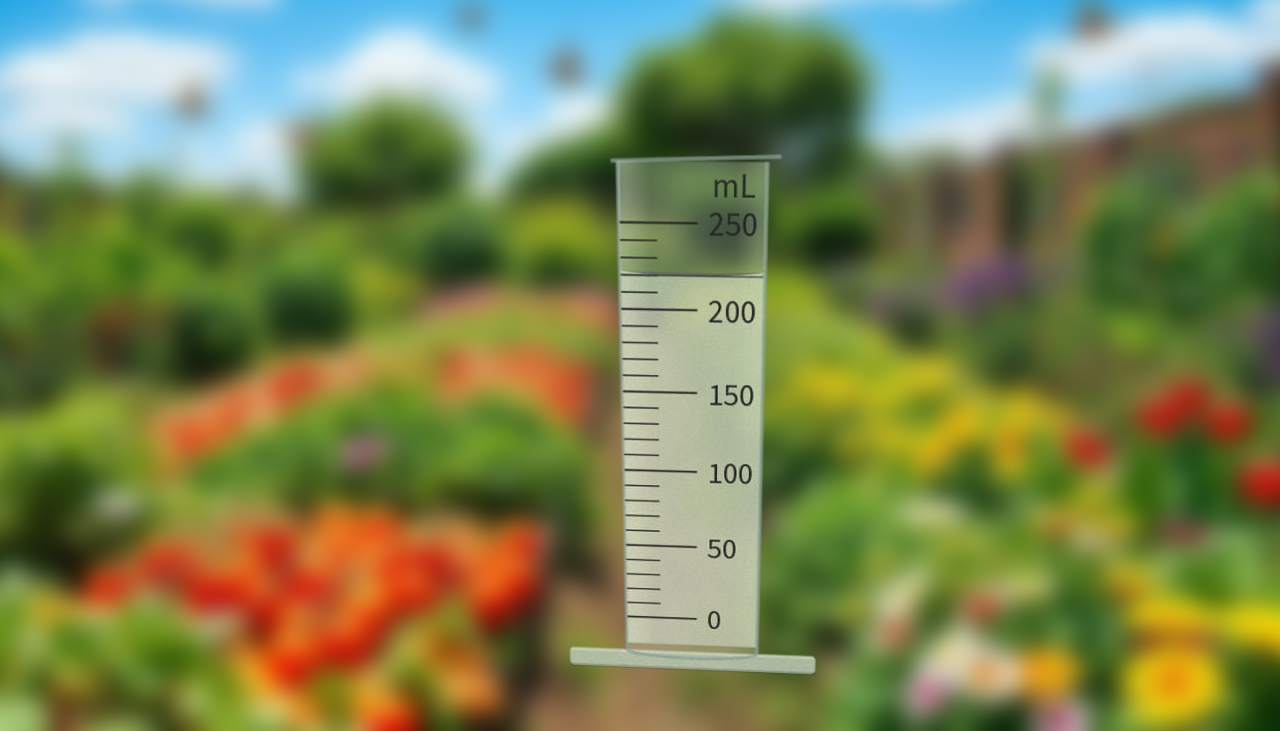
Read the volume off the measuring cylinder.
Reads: 220 mL
